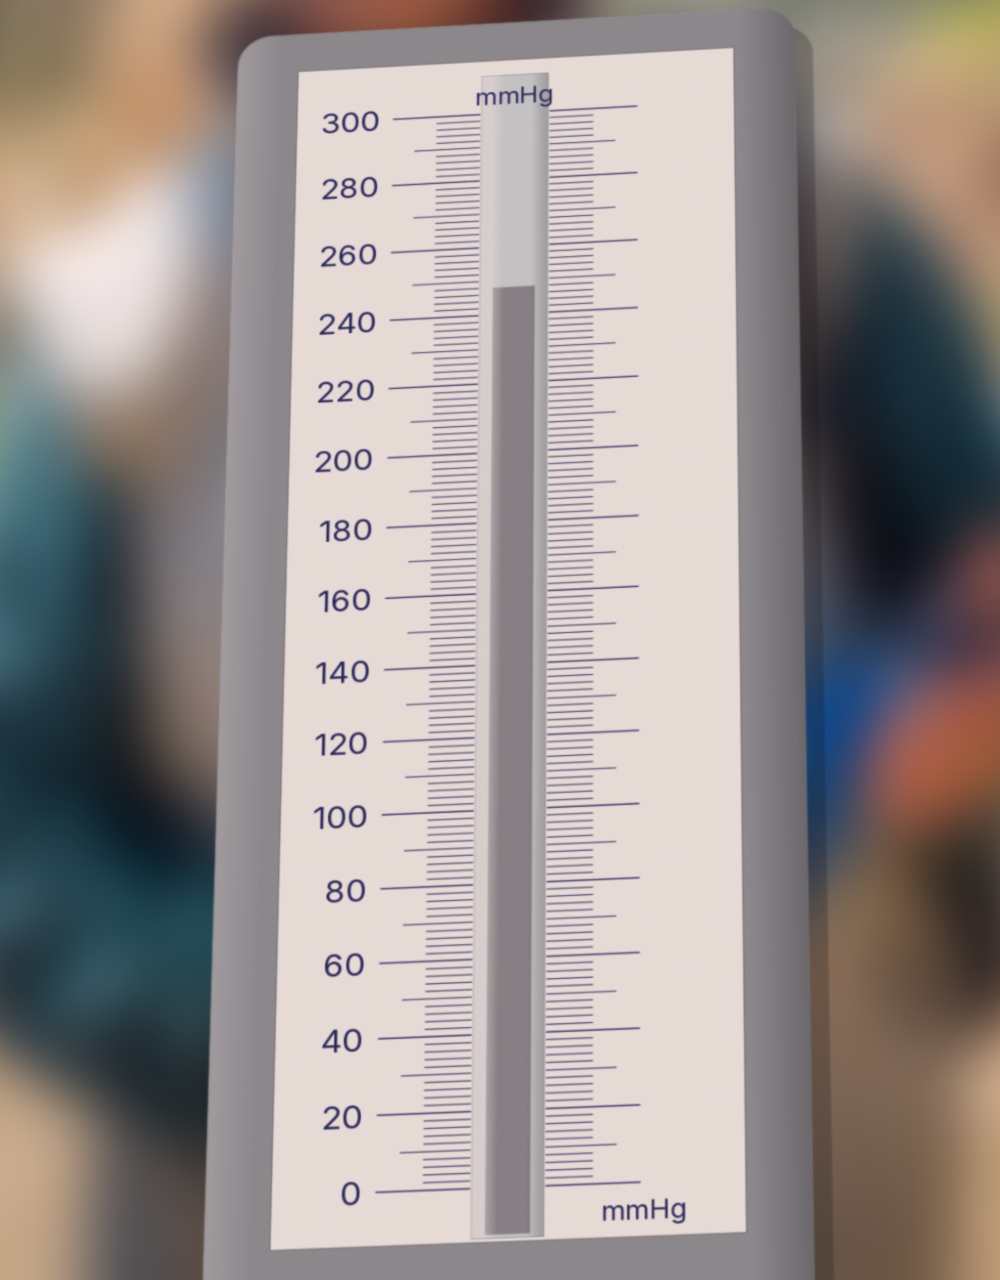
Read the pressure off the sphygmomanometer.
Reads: 248 mmHg
